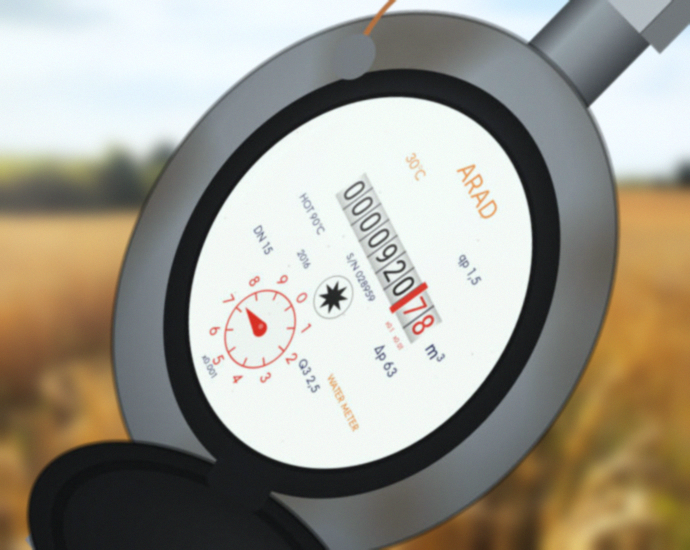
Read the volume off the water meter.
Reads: 920.787 m³
